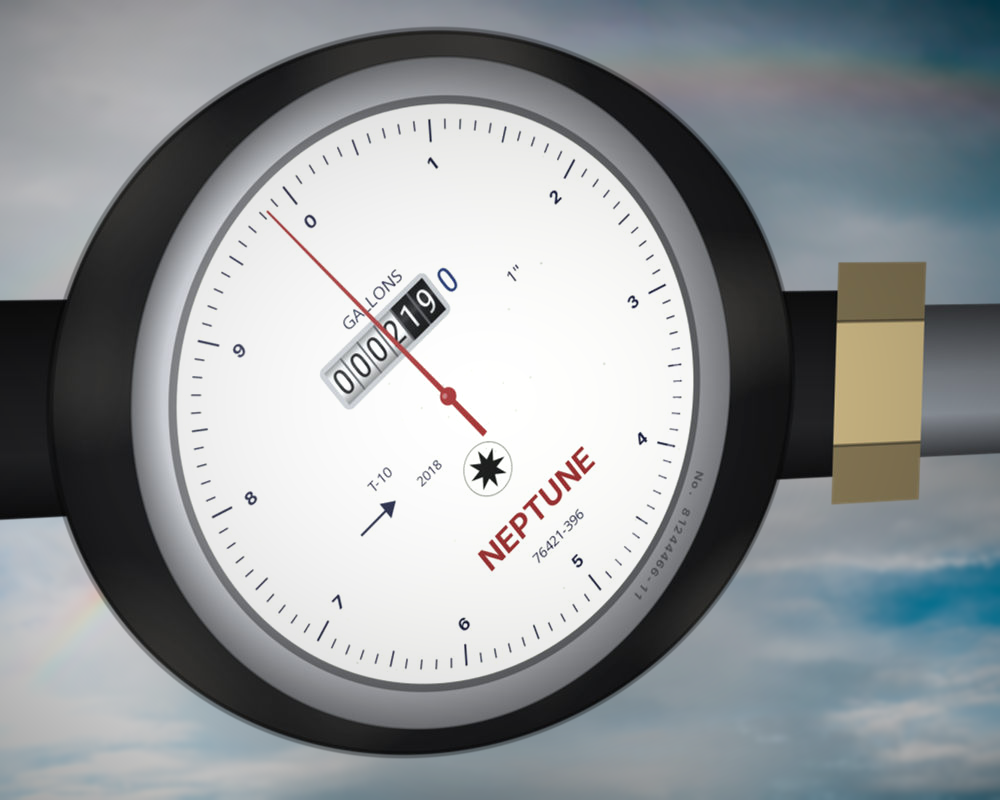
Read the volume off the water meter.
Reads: 2189.8 gal
